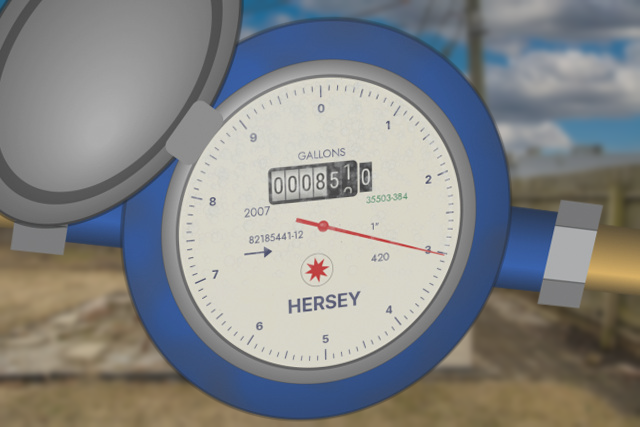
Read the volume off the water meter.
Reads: 8513.0 gal
